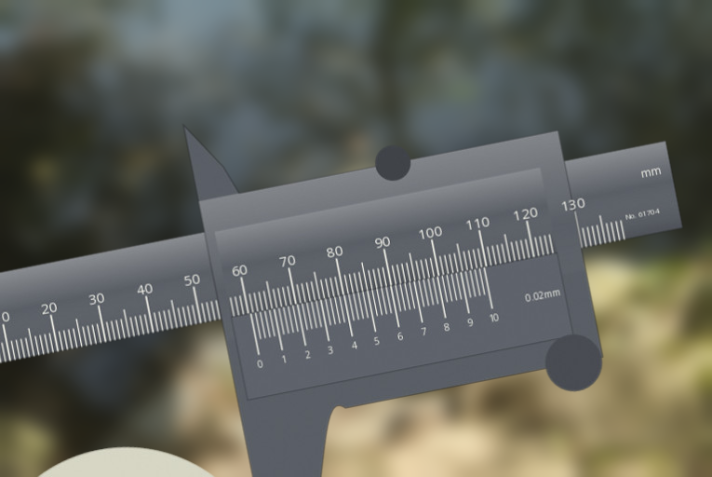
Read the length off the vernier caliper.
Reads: 60.5 mm
